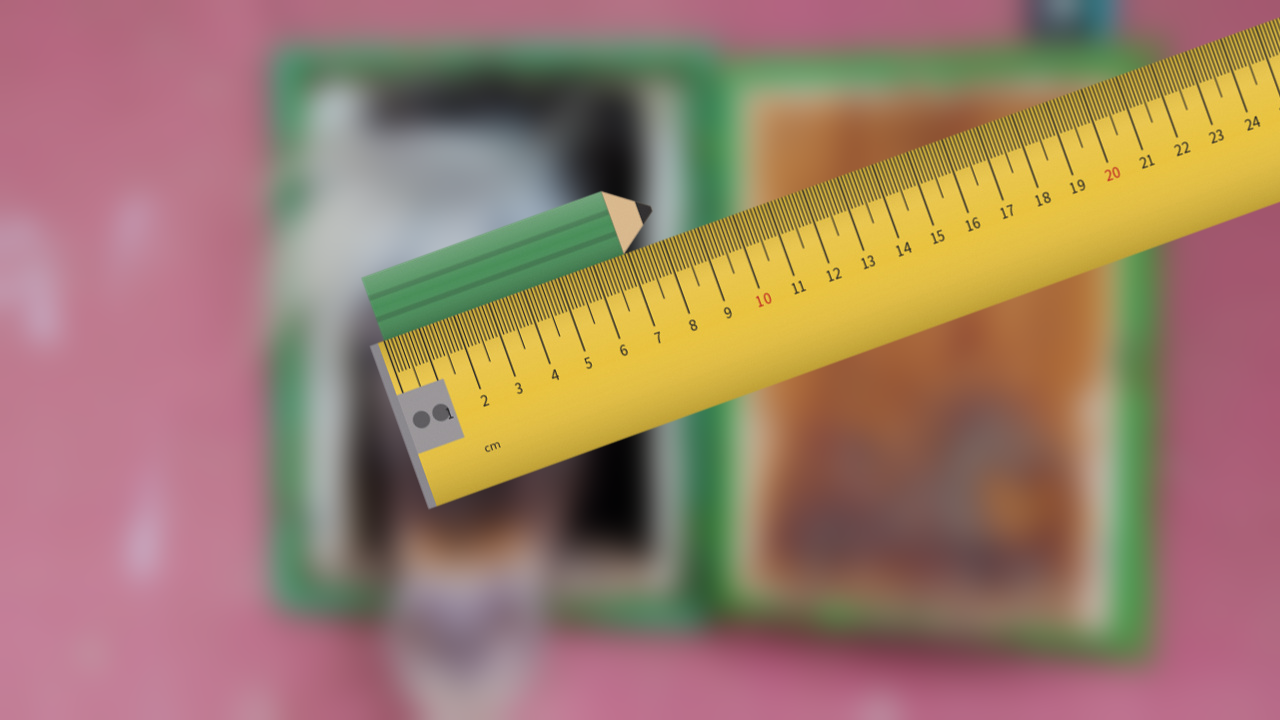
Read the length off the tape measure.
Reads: 8 cm
